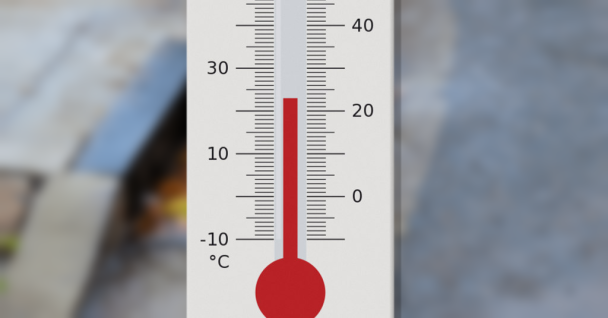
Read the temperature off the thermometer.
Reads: 23 °C
